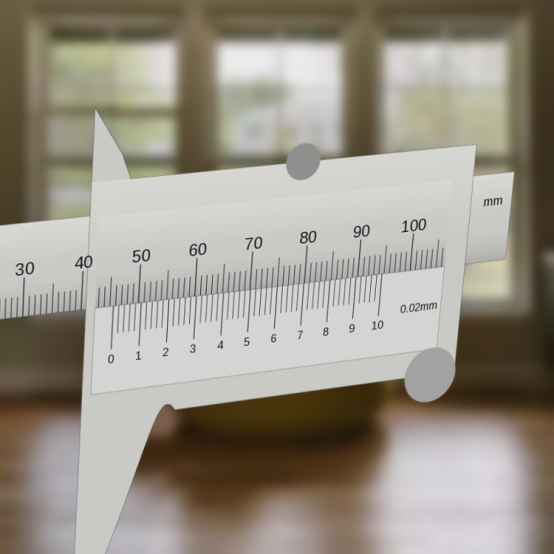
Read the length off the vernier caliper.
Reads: 45.6 mm
